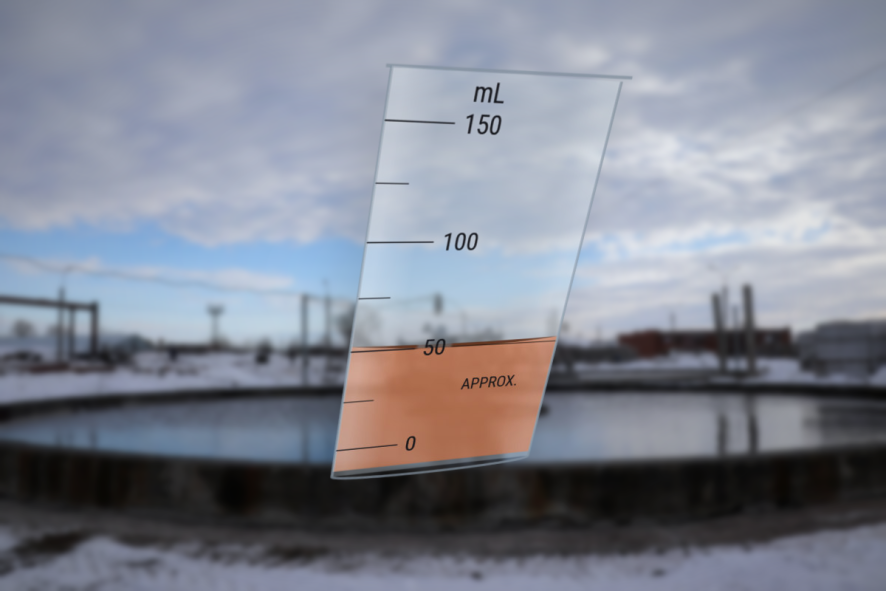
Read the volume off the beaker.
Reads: 50 mL
